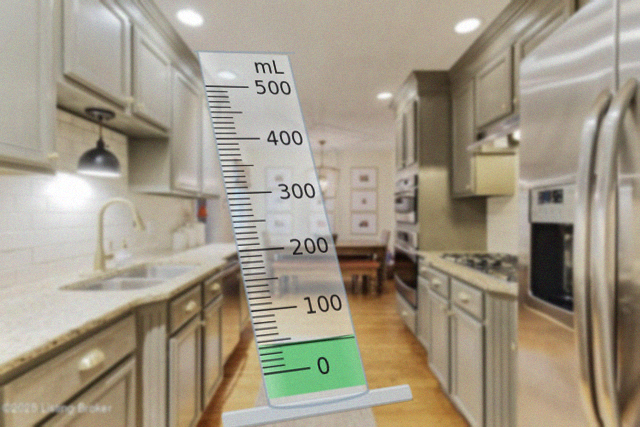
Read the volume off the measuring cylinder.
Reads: 40 mL
